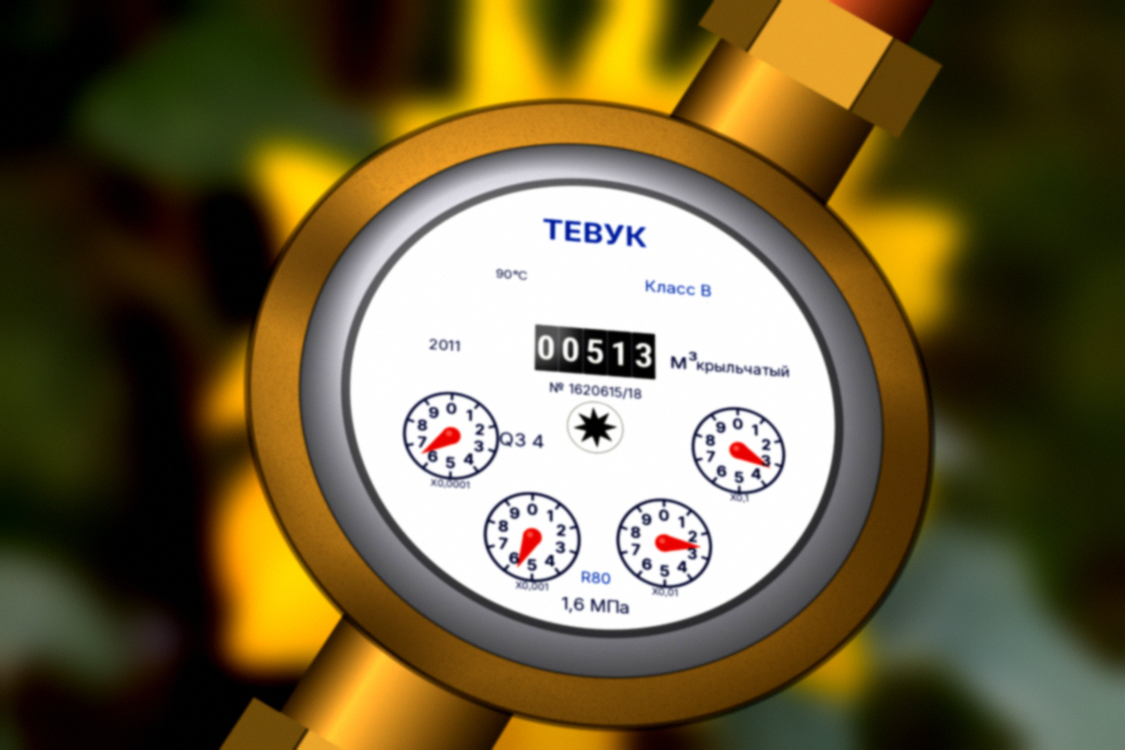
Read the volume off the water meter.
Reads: 513.3256 m³
